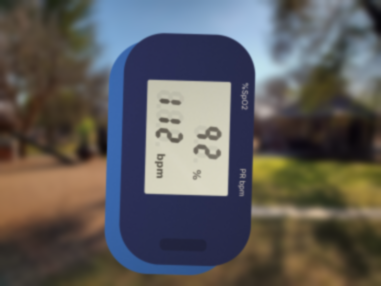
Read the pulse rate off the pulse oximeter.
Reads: 112 bpm
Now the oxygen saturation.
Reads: 92 %
